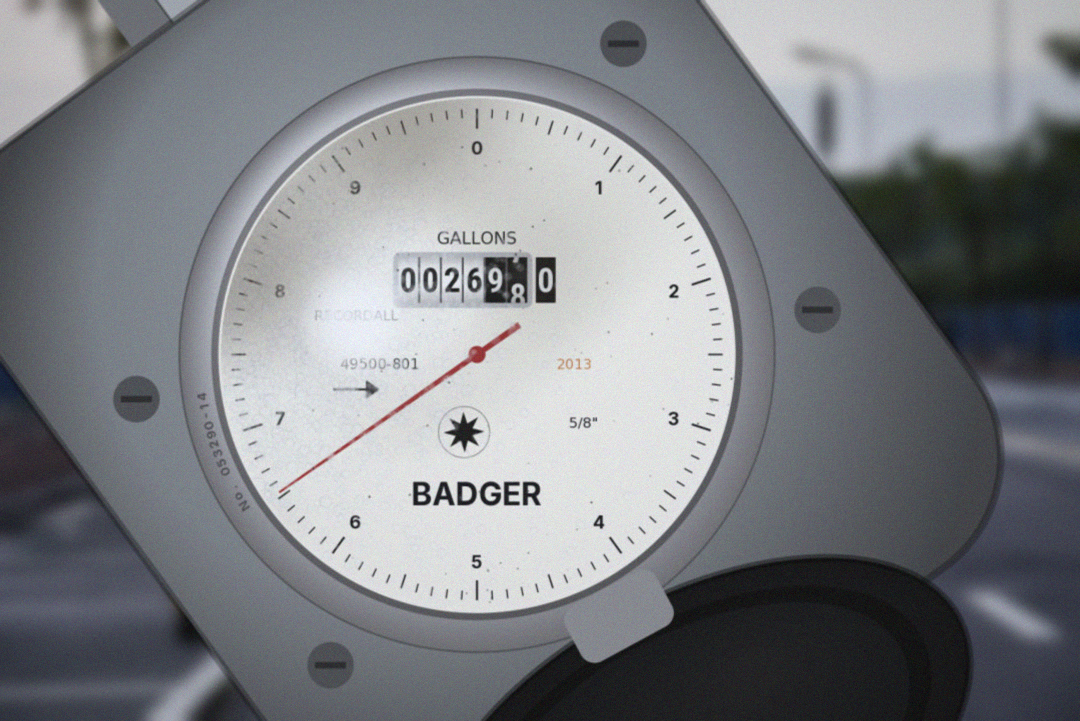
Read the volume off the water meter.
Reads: 26976.5 gal
